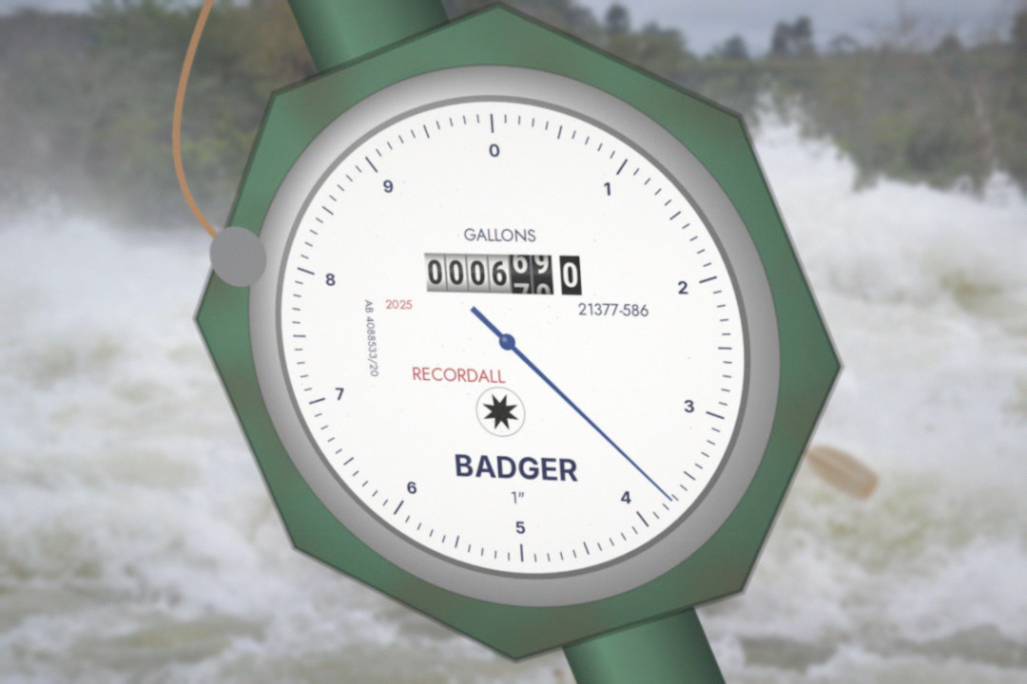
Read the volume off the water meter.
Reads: 6693.7 gal
